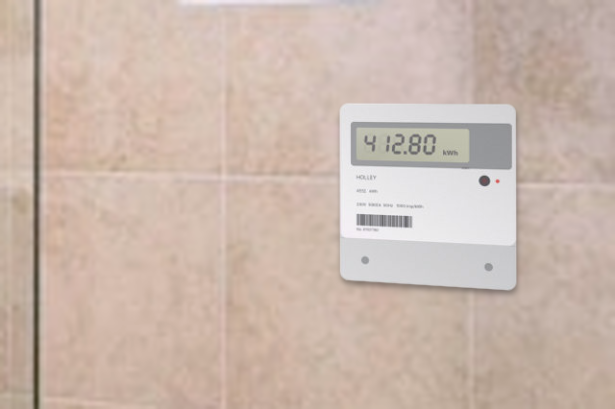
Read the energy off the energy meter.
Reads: 412.80 kWh
